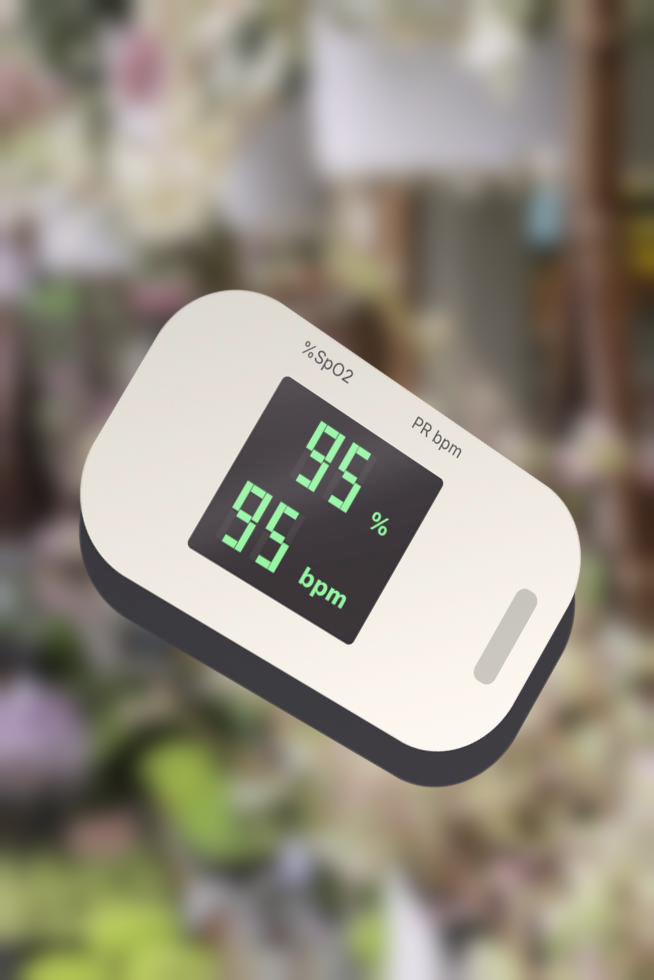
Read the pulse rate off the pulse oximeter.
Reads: 95 bpm
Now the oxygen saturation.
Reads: 95 %
